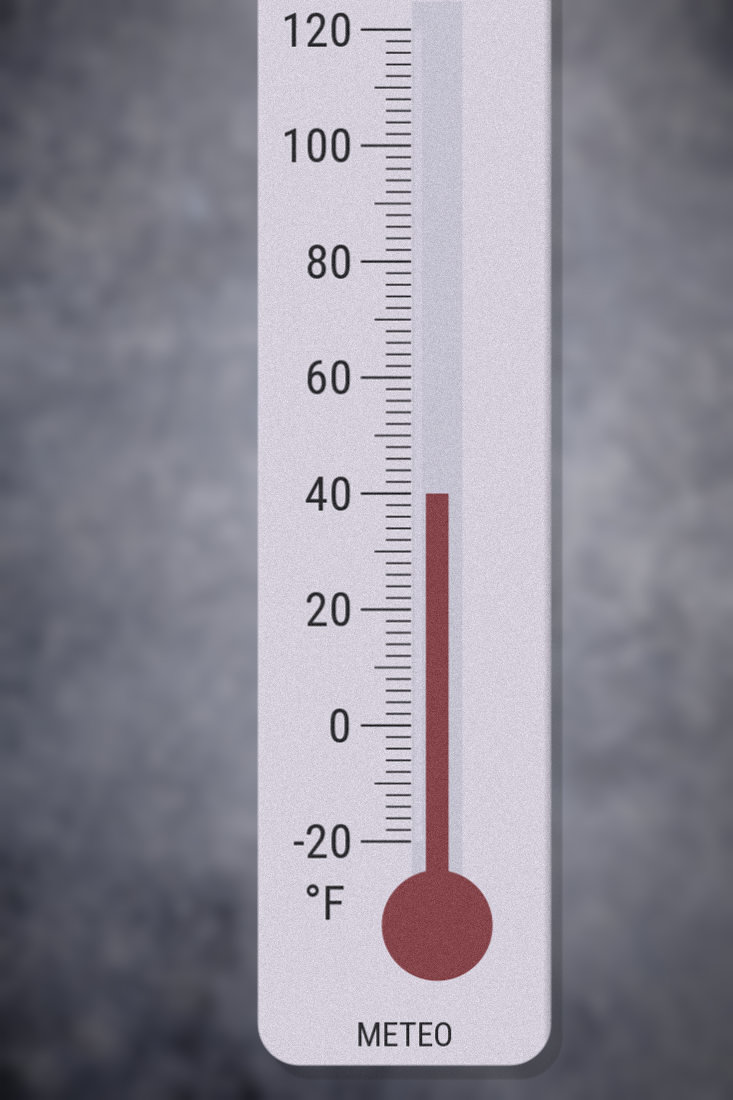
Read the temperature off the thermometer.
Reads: 40 °F
